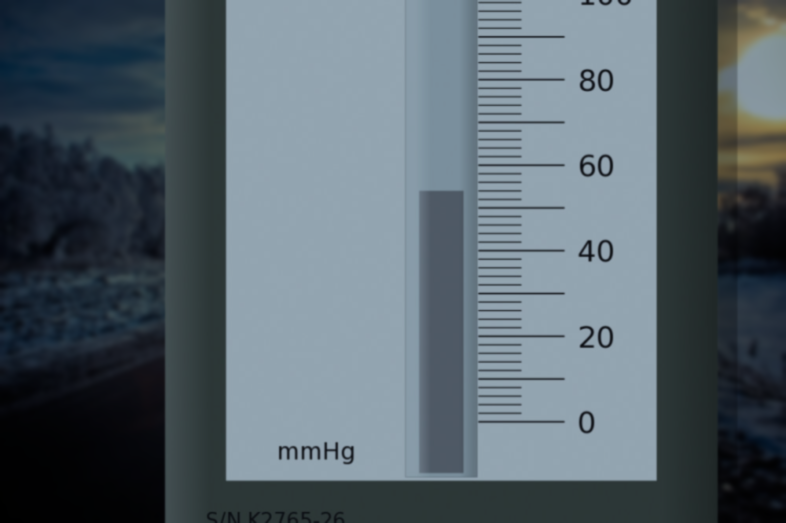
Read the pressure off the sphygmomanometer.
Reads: 54 mmHg
